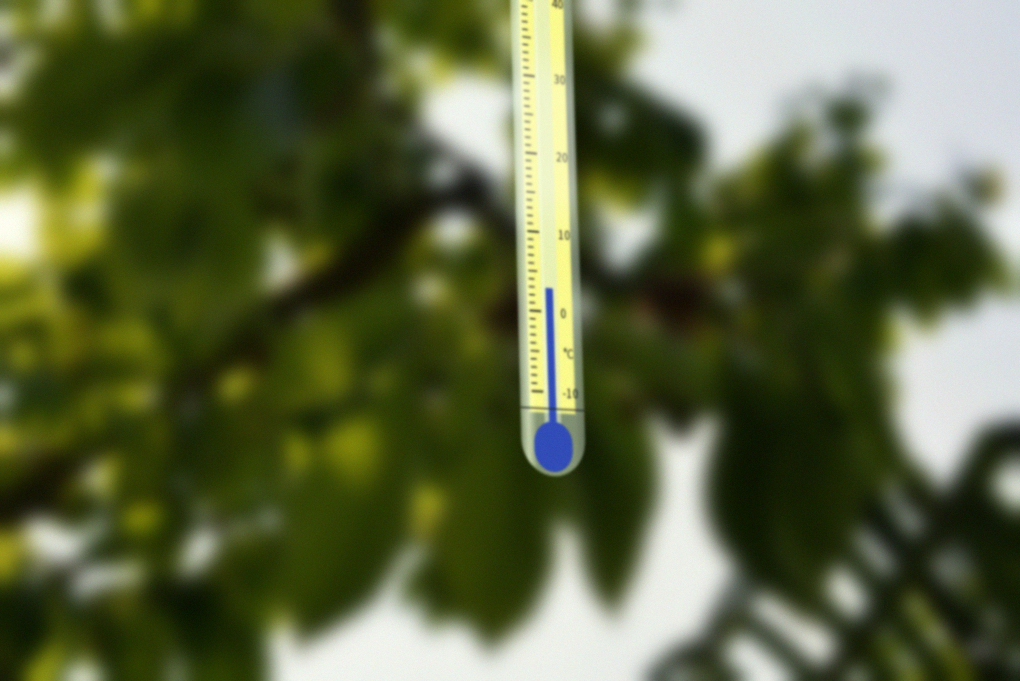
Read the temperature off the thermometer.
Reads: 3 °C
